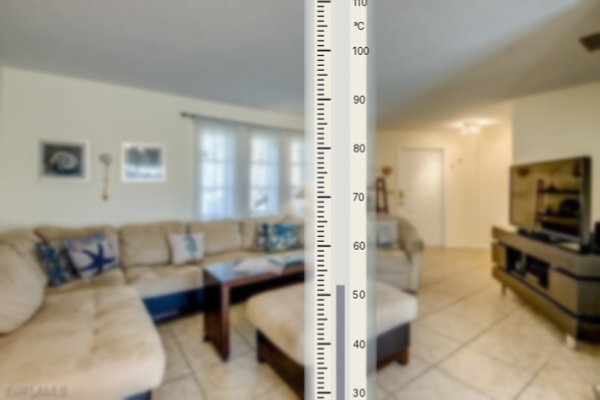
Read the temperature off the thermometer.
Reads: 52 °C
